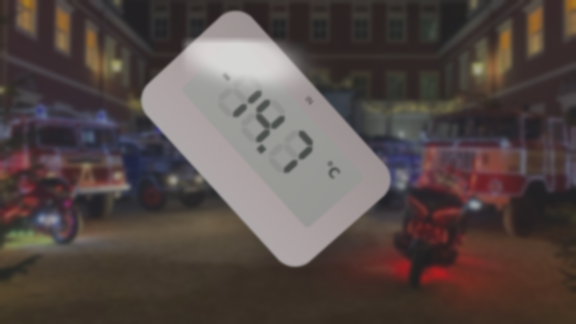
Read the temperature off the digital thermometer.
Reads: -14.7 °C
